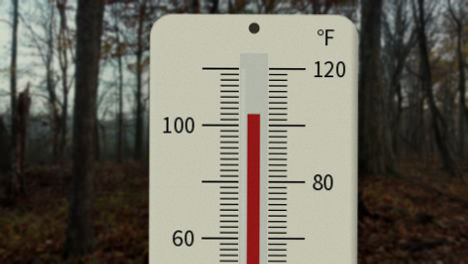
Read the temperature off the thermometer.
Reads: 104 °F
